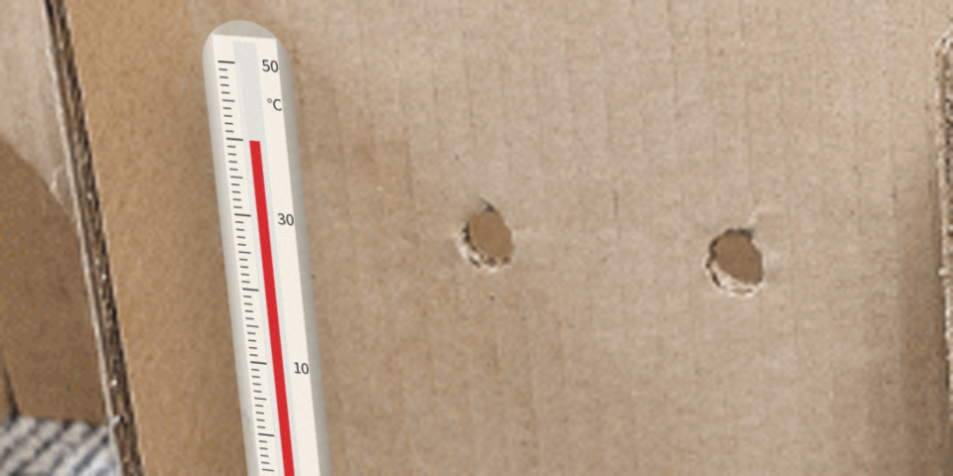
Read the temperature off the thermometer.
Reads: 40 °C
